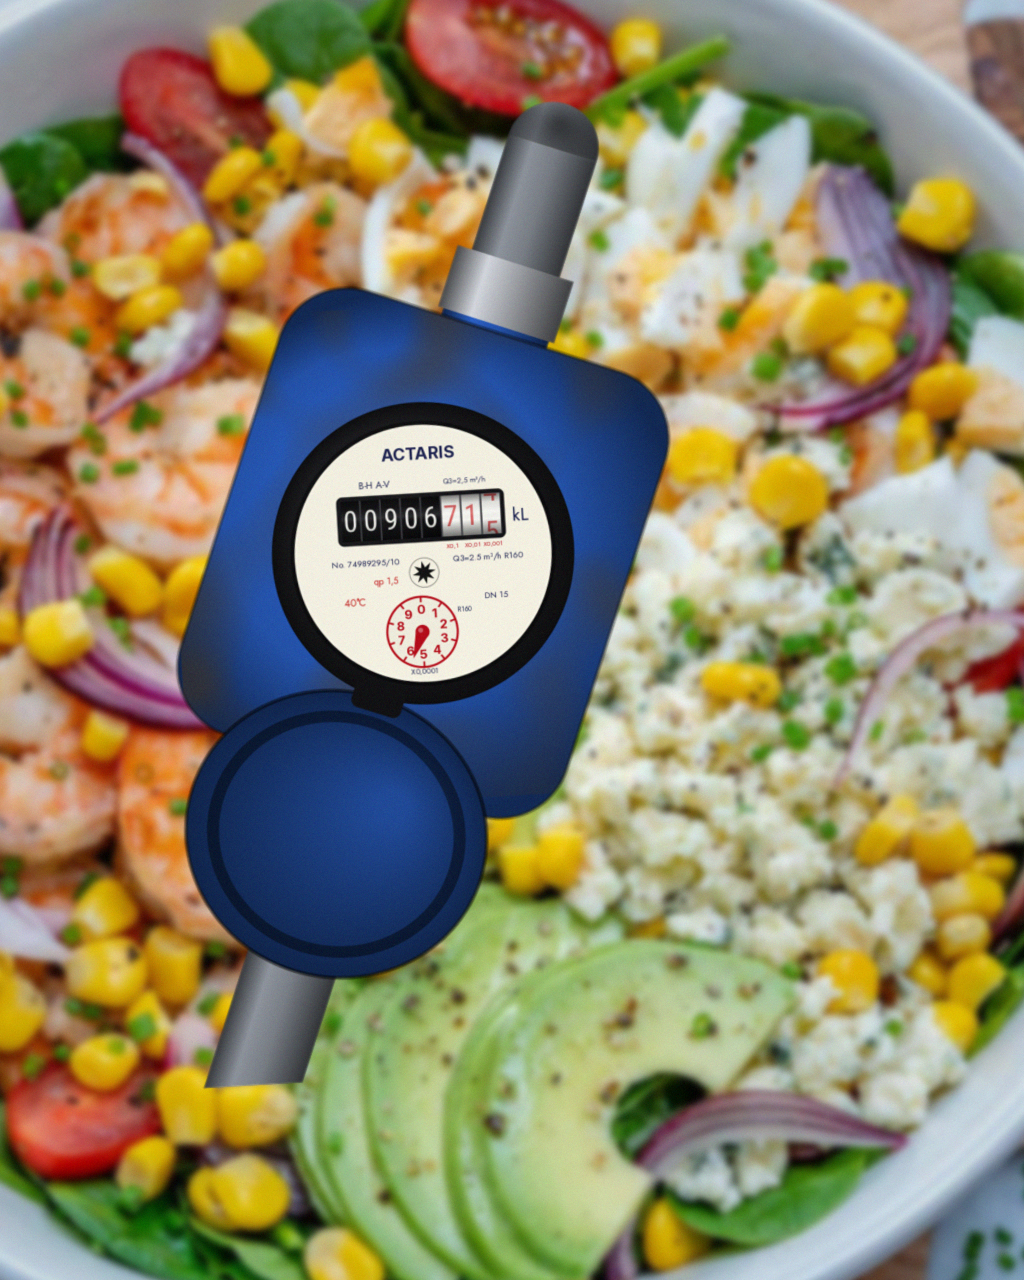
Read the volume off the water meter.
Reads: 906.7145 kL
